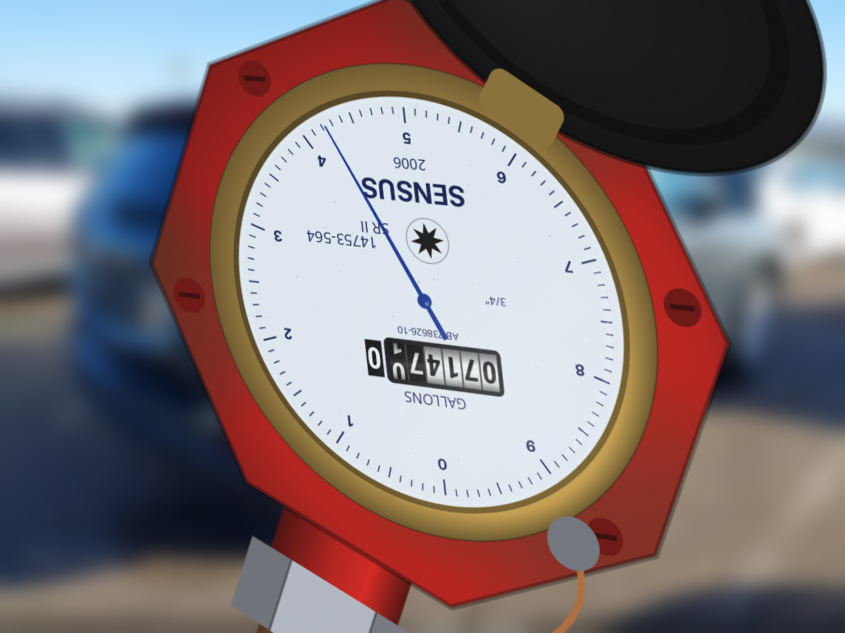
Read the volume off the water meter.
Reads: 714704.2 gal
